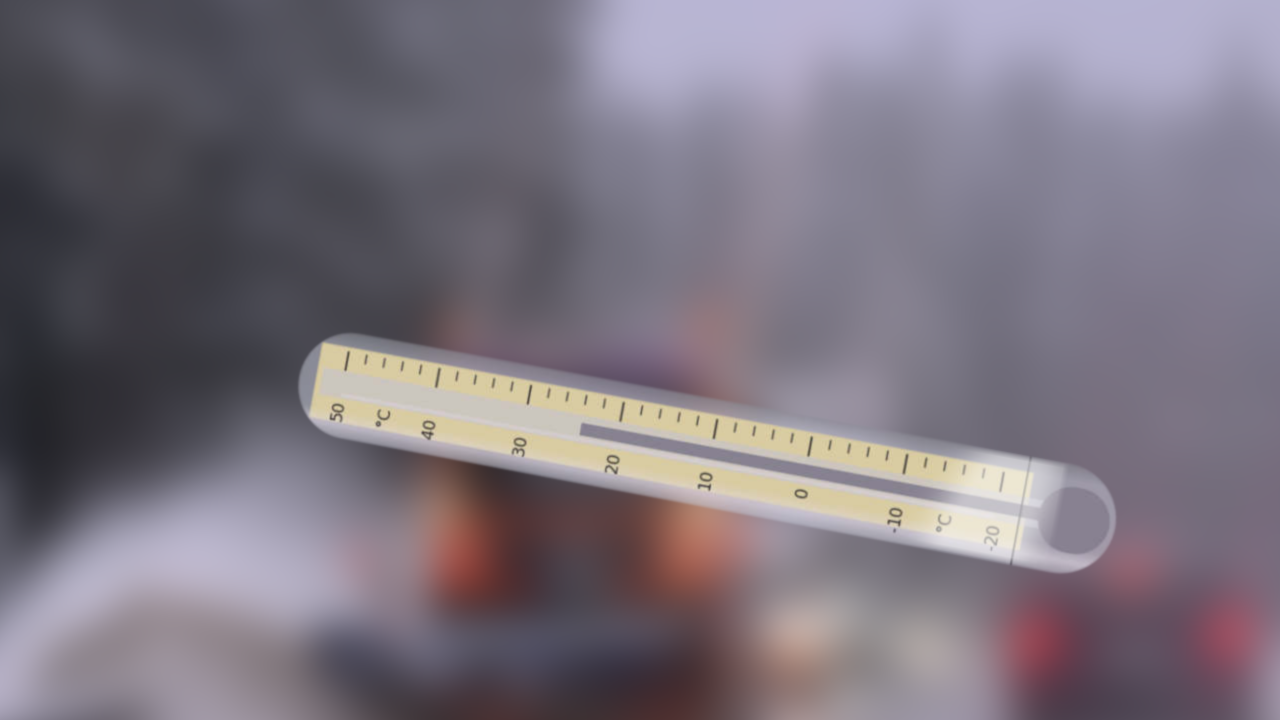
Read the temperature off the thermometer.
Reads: 24 °C
